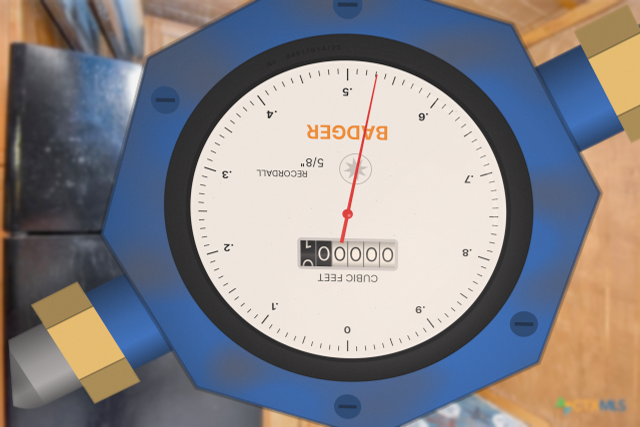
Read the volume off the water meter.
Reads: 0.53 ft³
